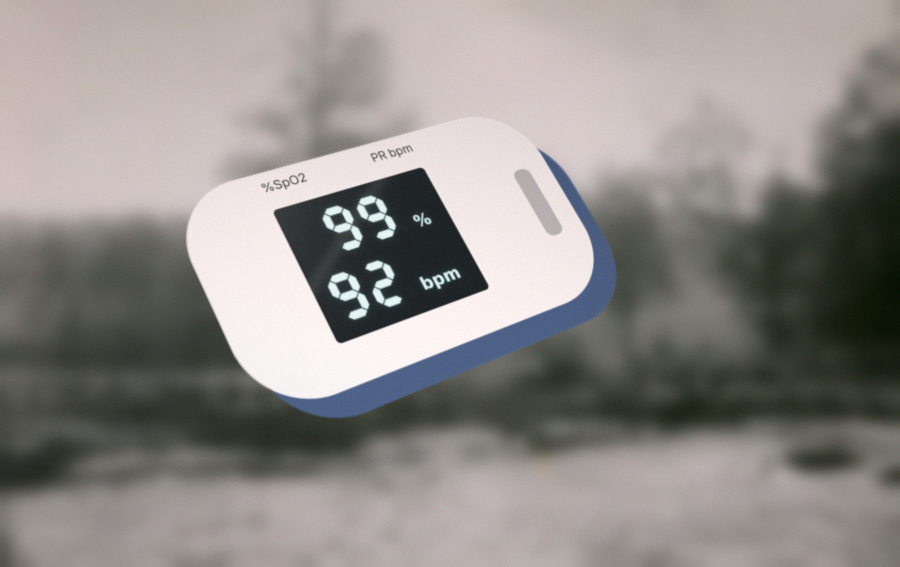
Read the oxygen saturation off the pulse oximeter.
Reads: 99 %
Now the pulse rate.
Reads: 92 bpm
